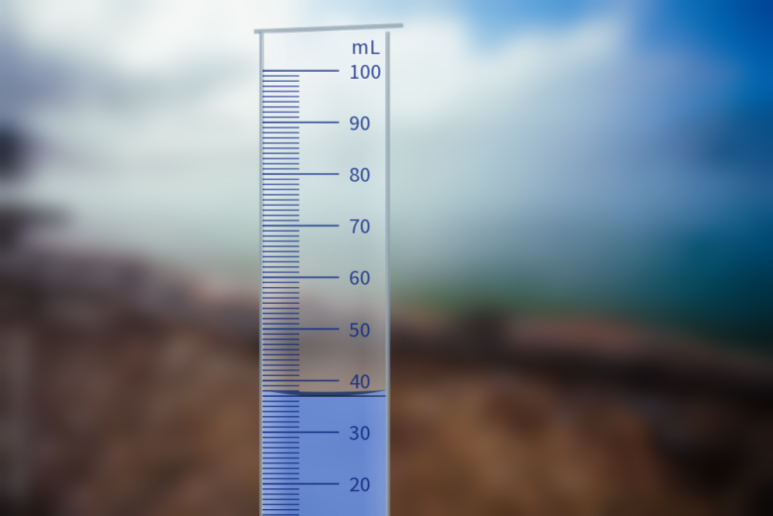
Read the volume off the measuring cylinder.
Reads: 37 mL
